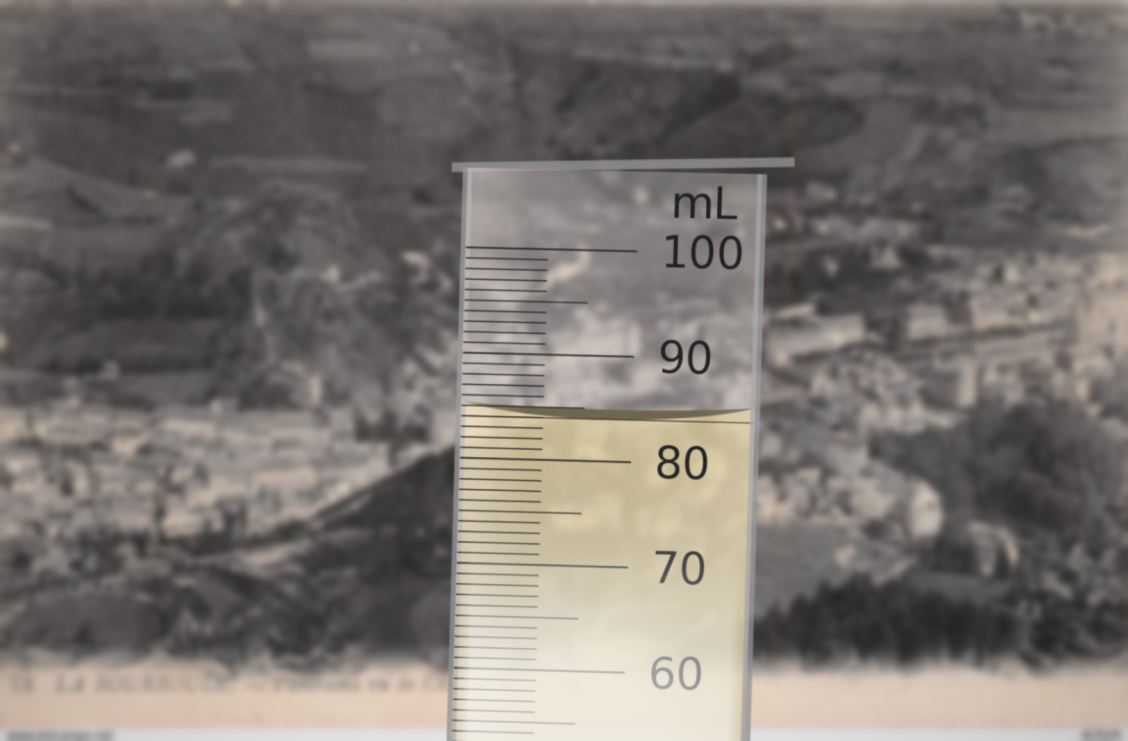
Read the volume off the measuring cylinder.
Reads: 84 mL
